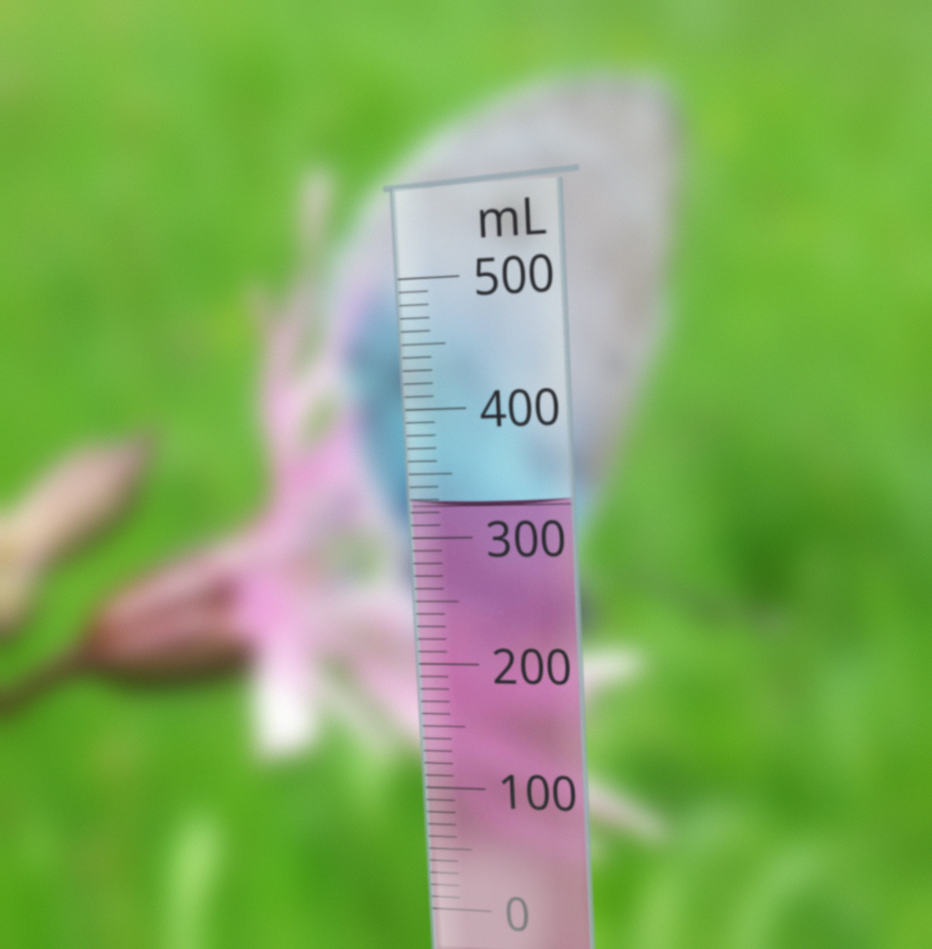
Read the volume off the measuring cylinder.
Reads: 325 mL
